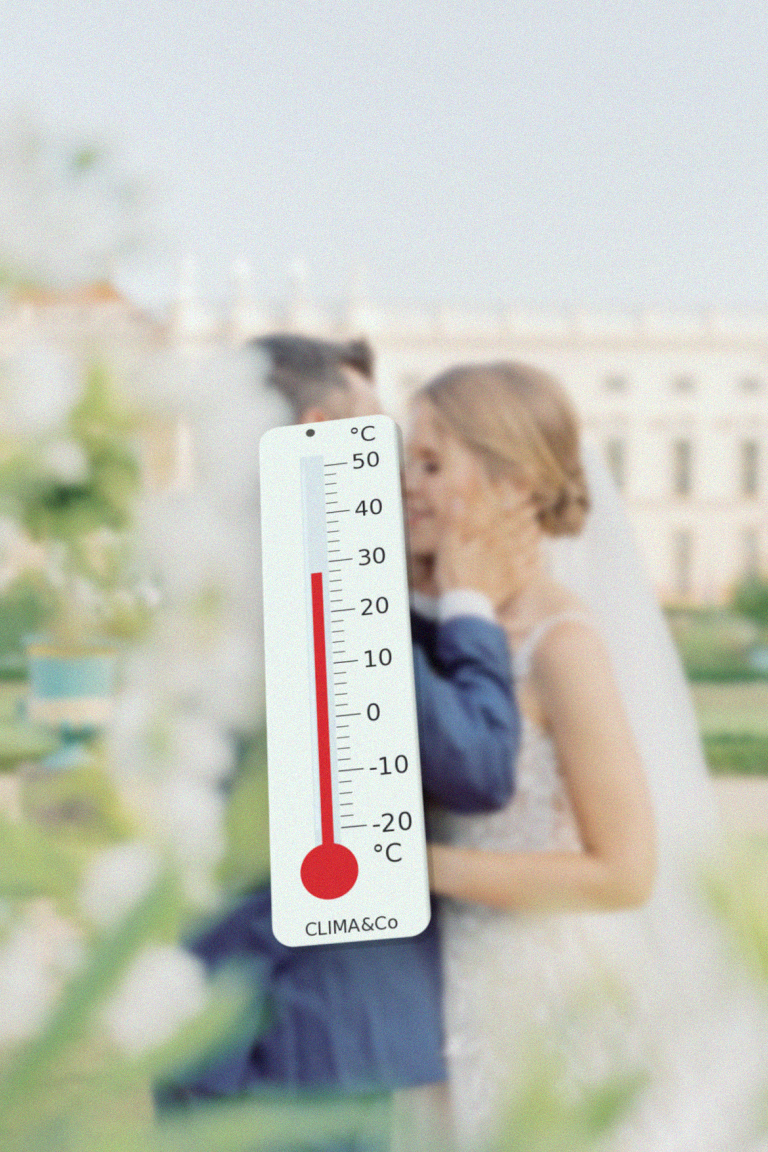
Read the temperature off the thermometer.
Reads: 28 °C
